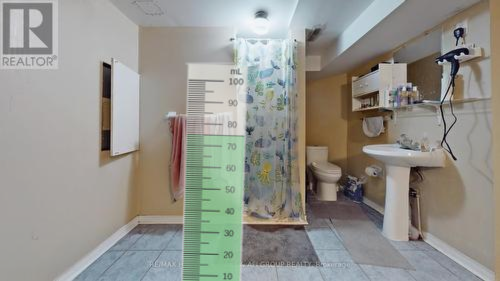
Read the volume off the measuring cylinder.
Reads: 75 mL
